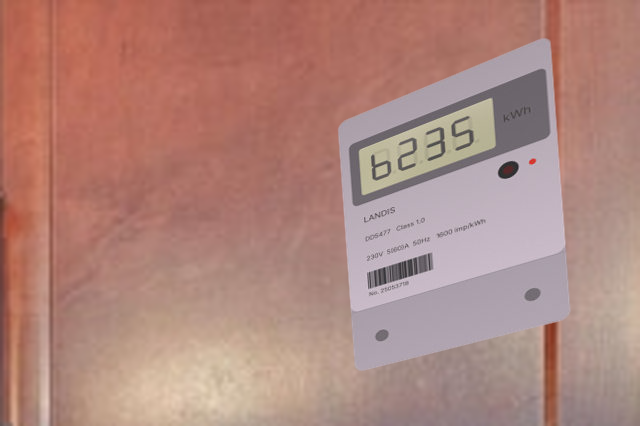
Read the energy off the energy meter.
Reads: 6235 kWh
